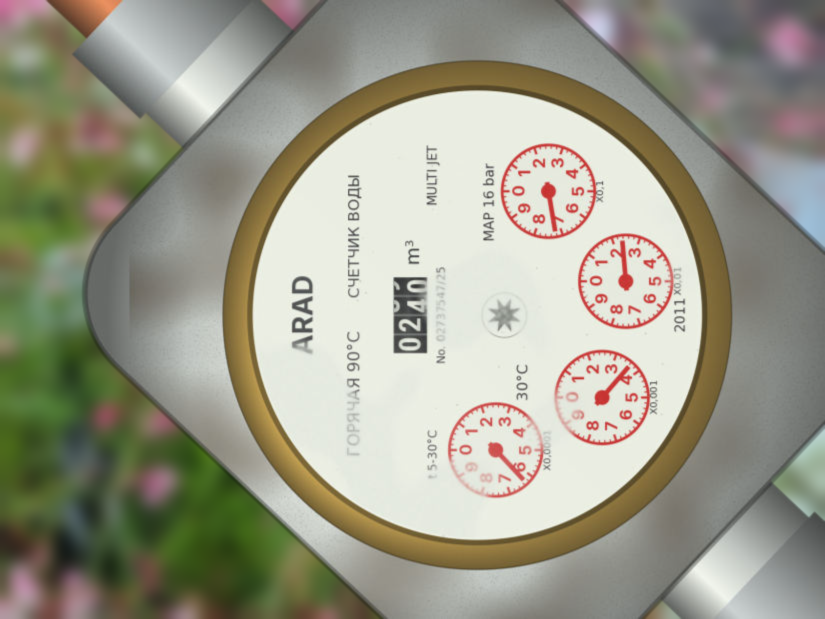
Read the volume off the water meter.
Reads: 239.7236 m³
